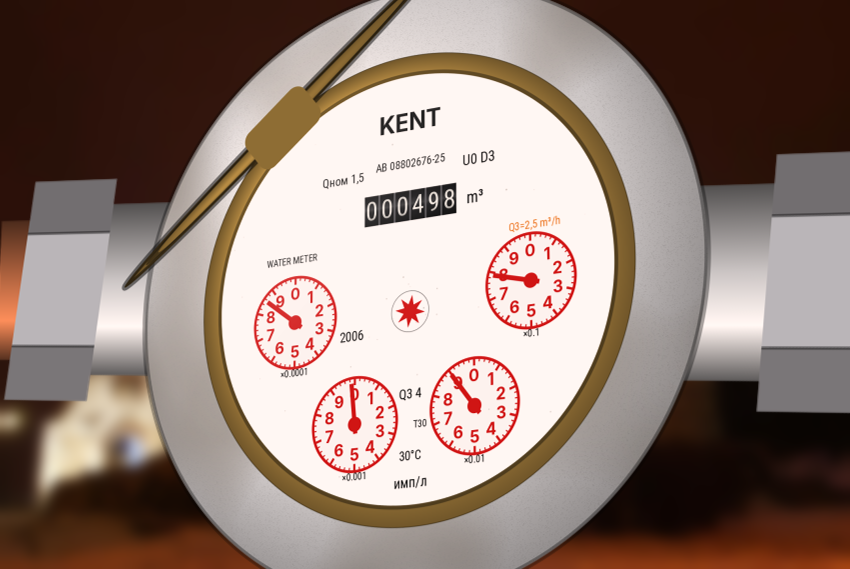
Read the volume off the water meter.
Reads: 498.7898 m³
